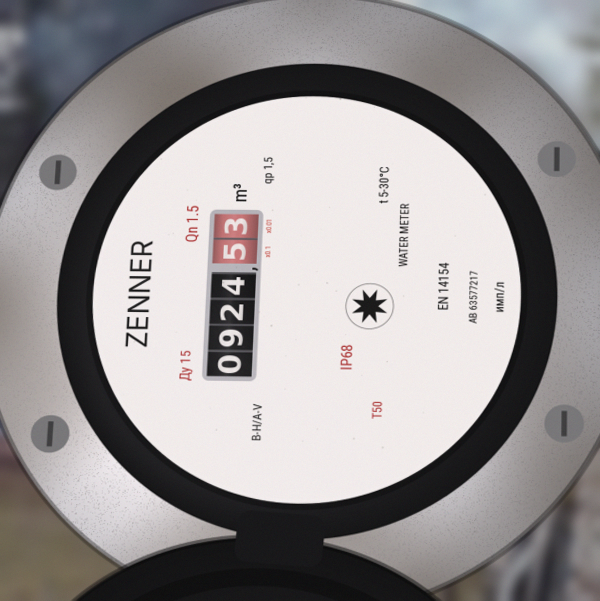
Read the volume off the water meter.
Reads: 924.53 m³
